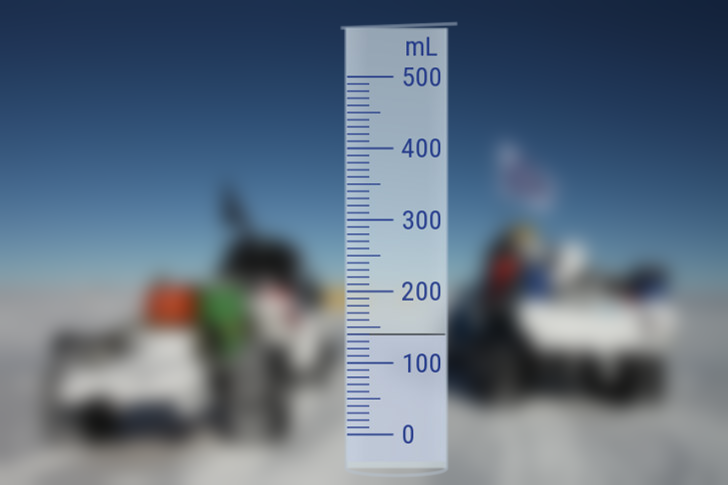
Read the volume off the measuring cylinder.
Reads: 140 mL
